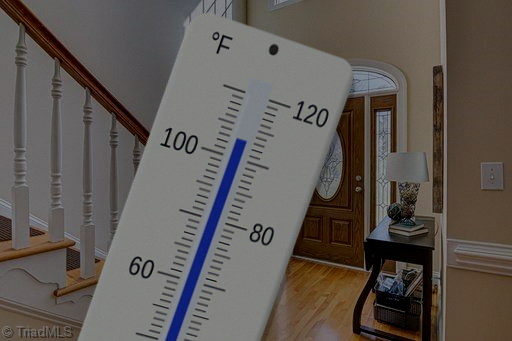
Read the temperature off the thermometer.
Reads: 106 °F
